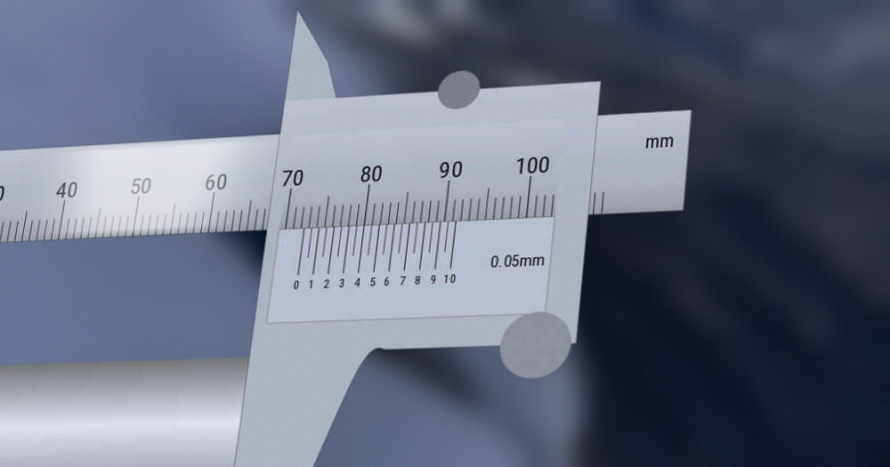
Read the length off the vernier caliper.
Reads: 72.4 mm
